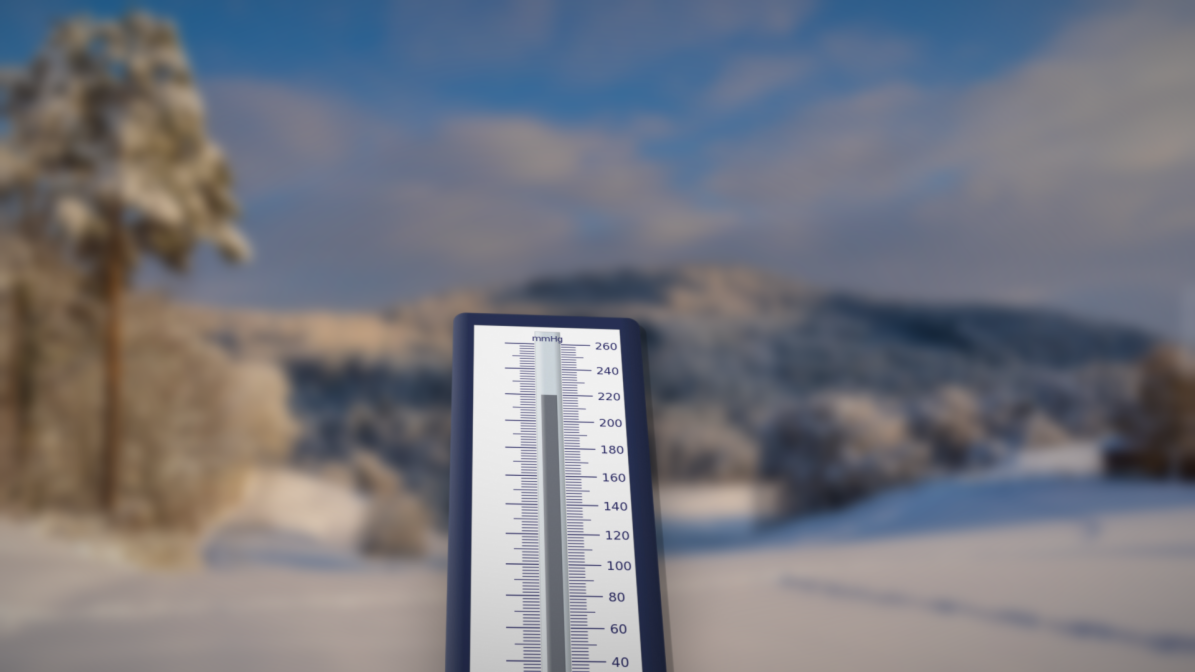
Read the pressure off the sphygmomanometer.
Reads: 220 mmHg
